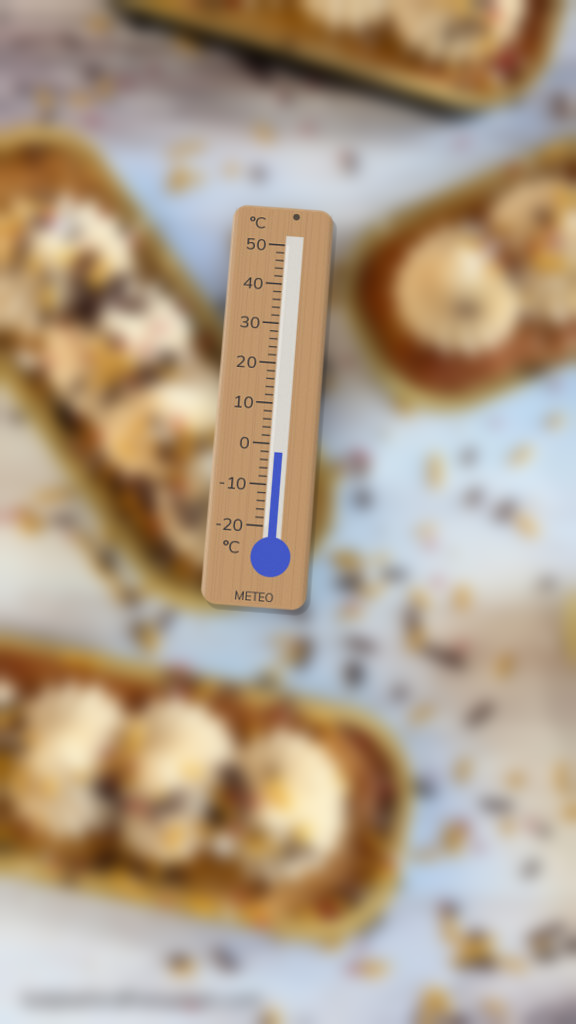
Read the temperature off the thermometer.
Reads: -2 °C
